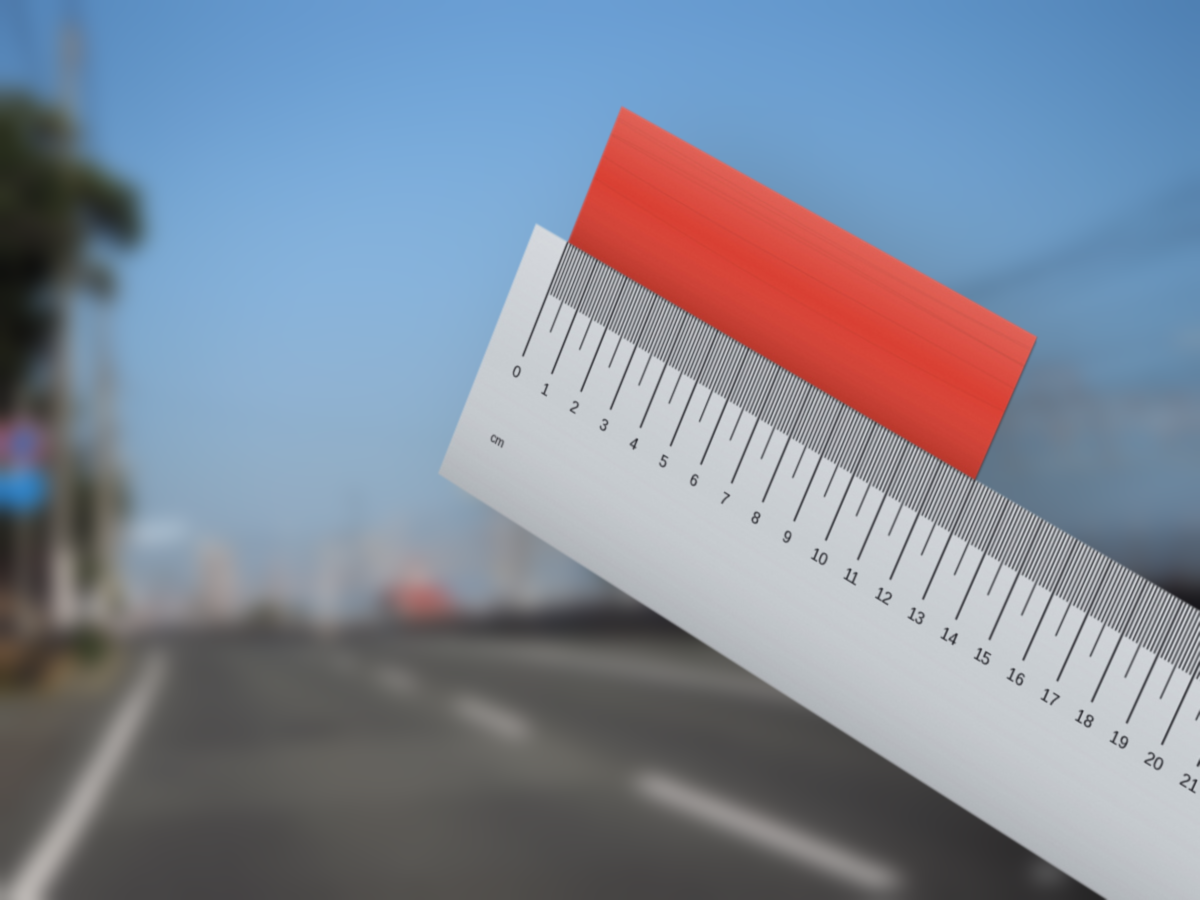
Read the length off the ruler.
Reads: 13 cm
